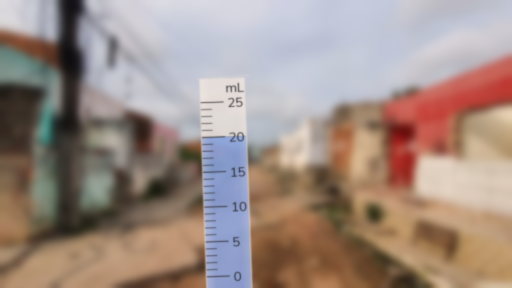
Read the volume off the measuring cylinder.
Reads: 20 mL
